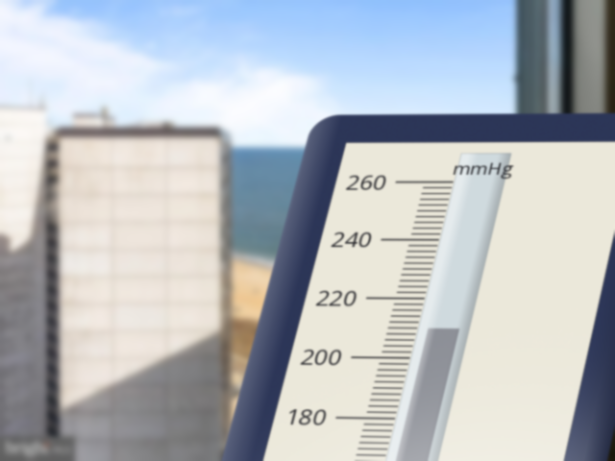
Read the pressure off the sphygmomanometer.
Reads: 210 mmHg
